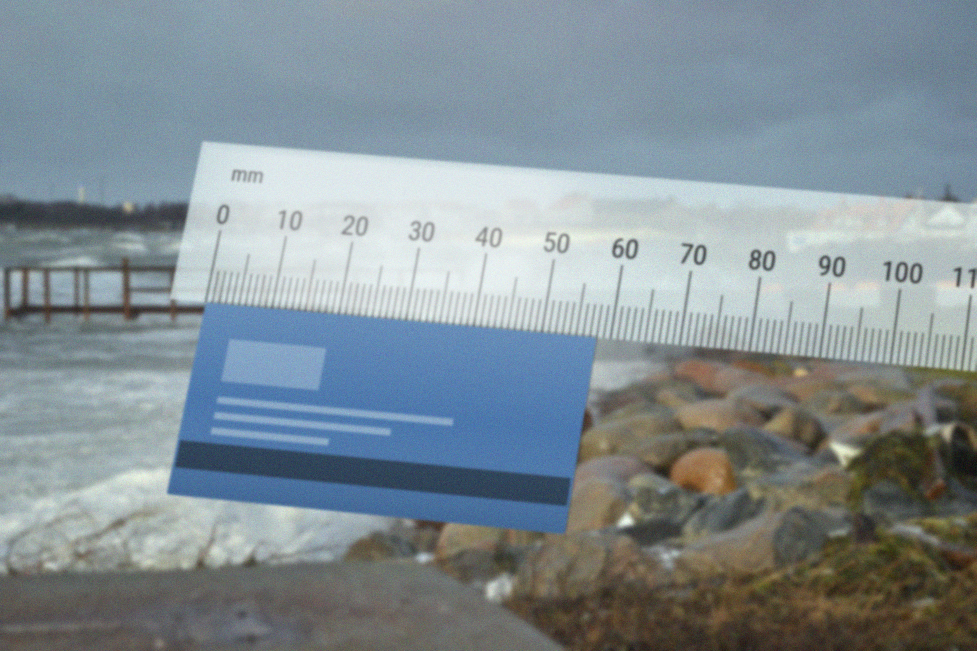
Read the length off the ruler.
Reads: 58 mm
